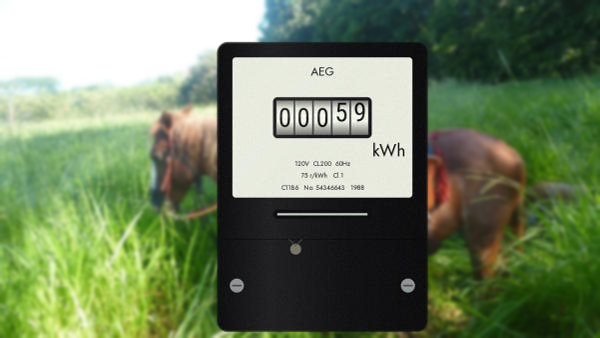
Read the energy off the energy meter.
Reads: 59 kWh
